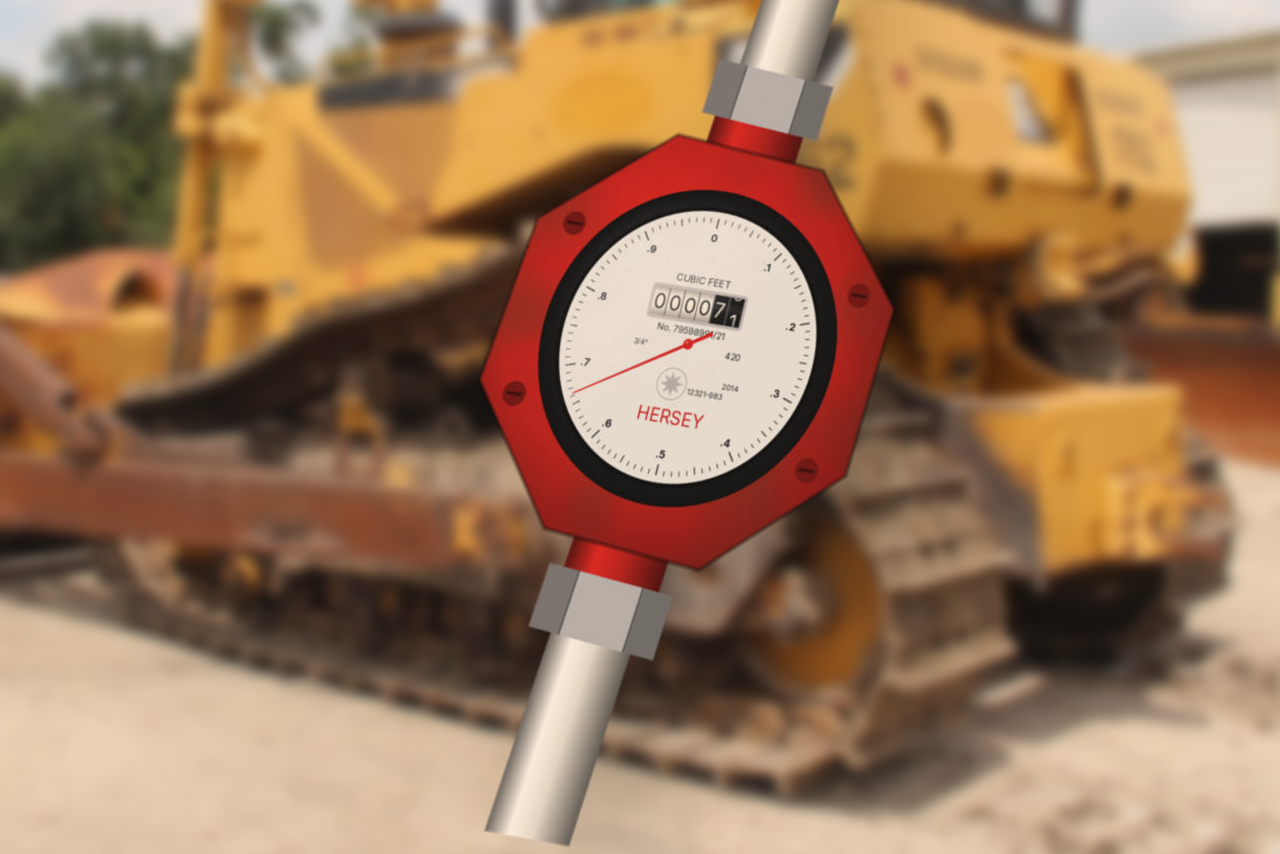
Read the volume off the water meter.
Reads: 70.66 ft³
